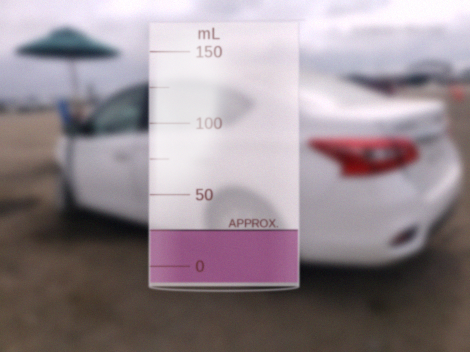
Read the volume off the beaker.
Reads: 25 mL
